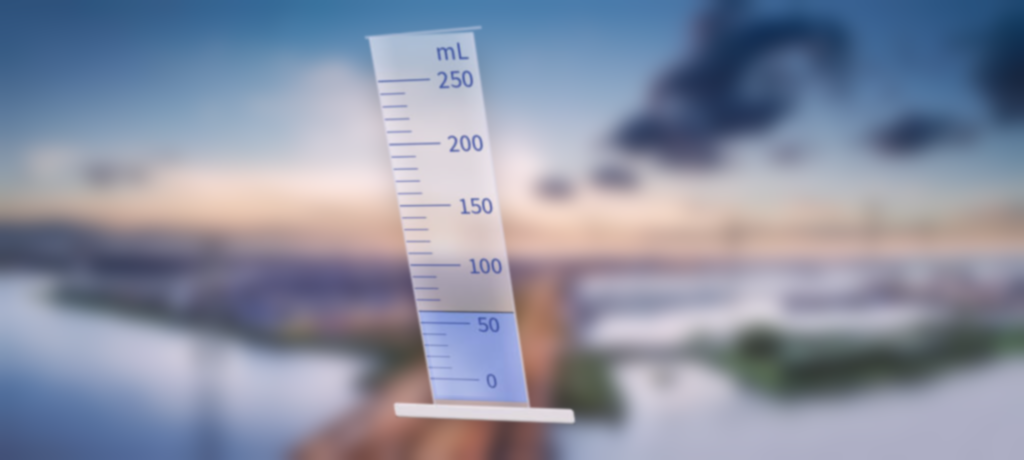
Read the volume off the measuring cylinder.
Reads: 60 mL
